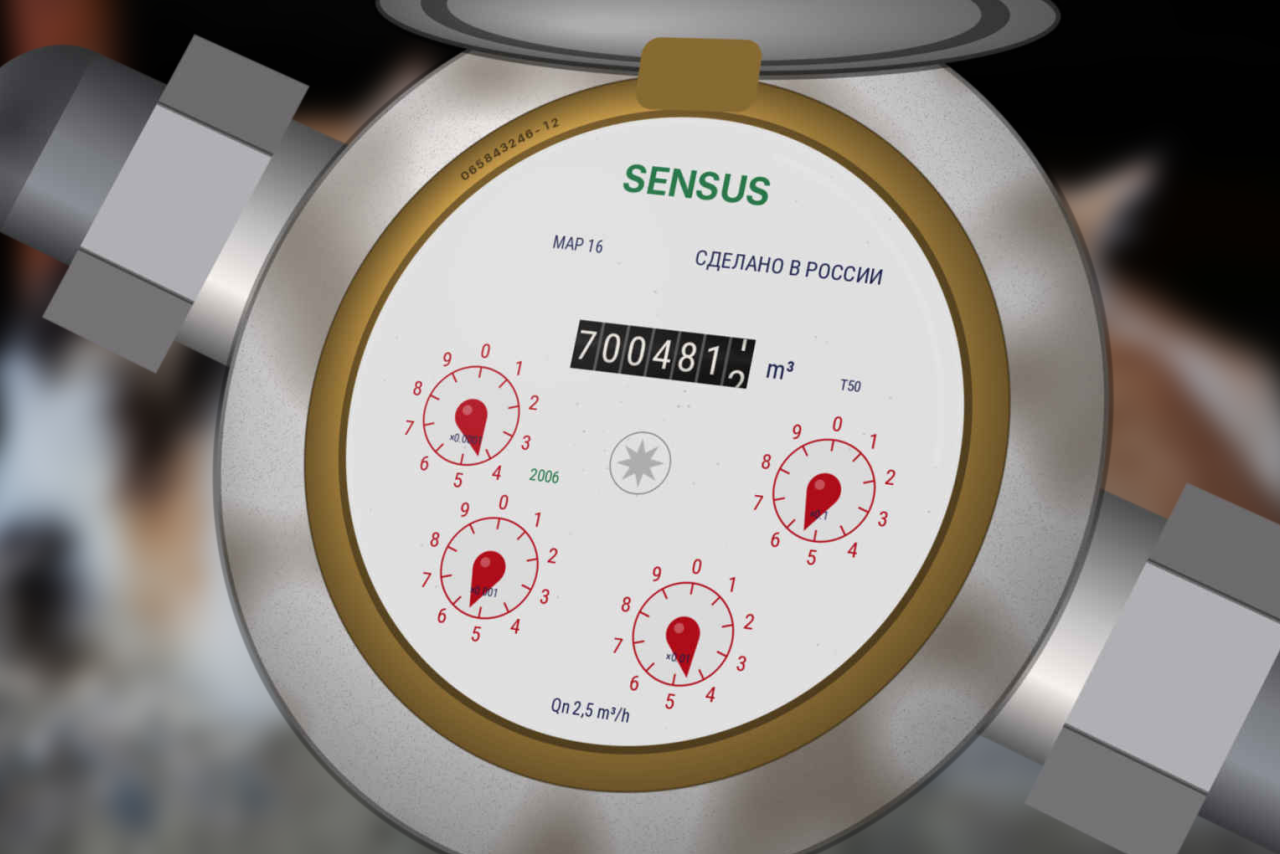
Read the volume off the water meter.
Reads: 7004811.5454 m³
